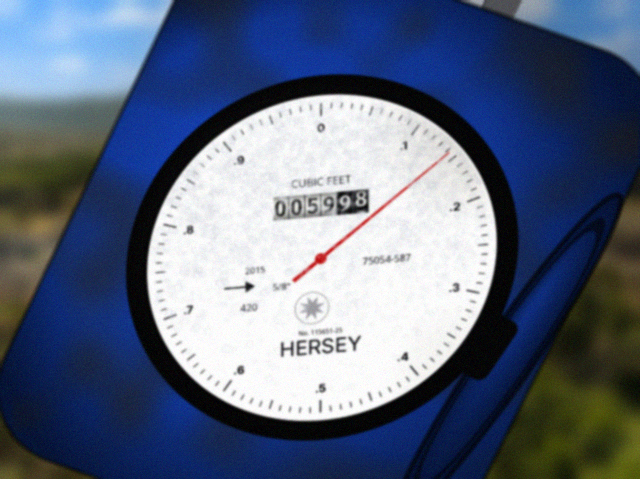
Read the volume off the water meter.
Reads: 5998.14 ft³
